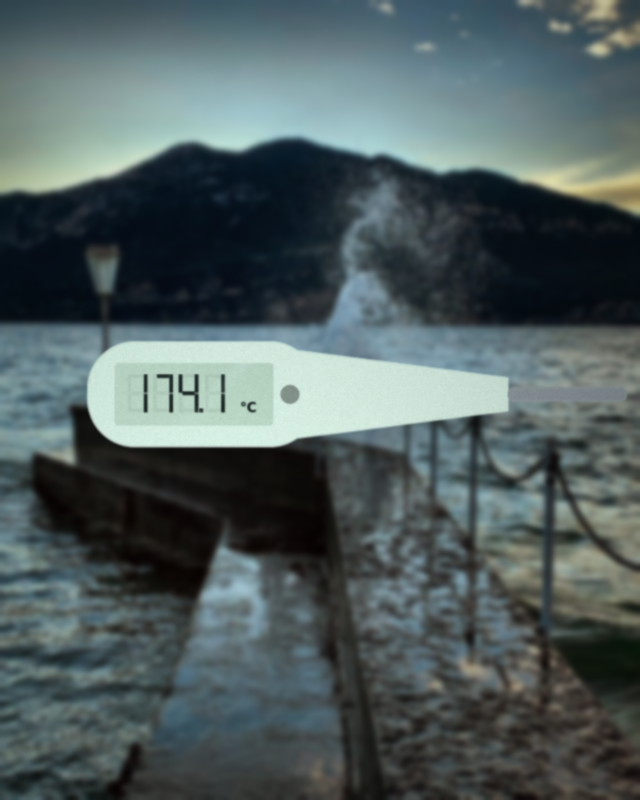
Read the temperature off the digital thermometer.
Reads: 174.1 °C
